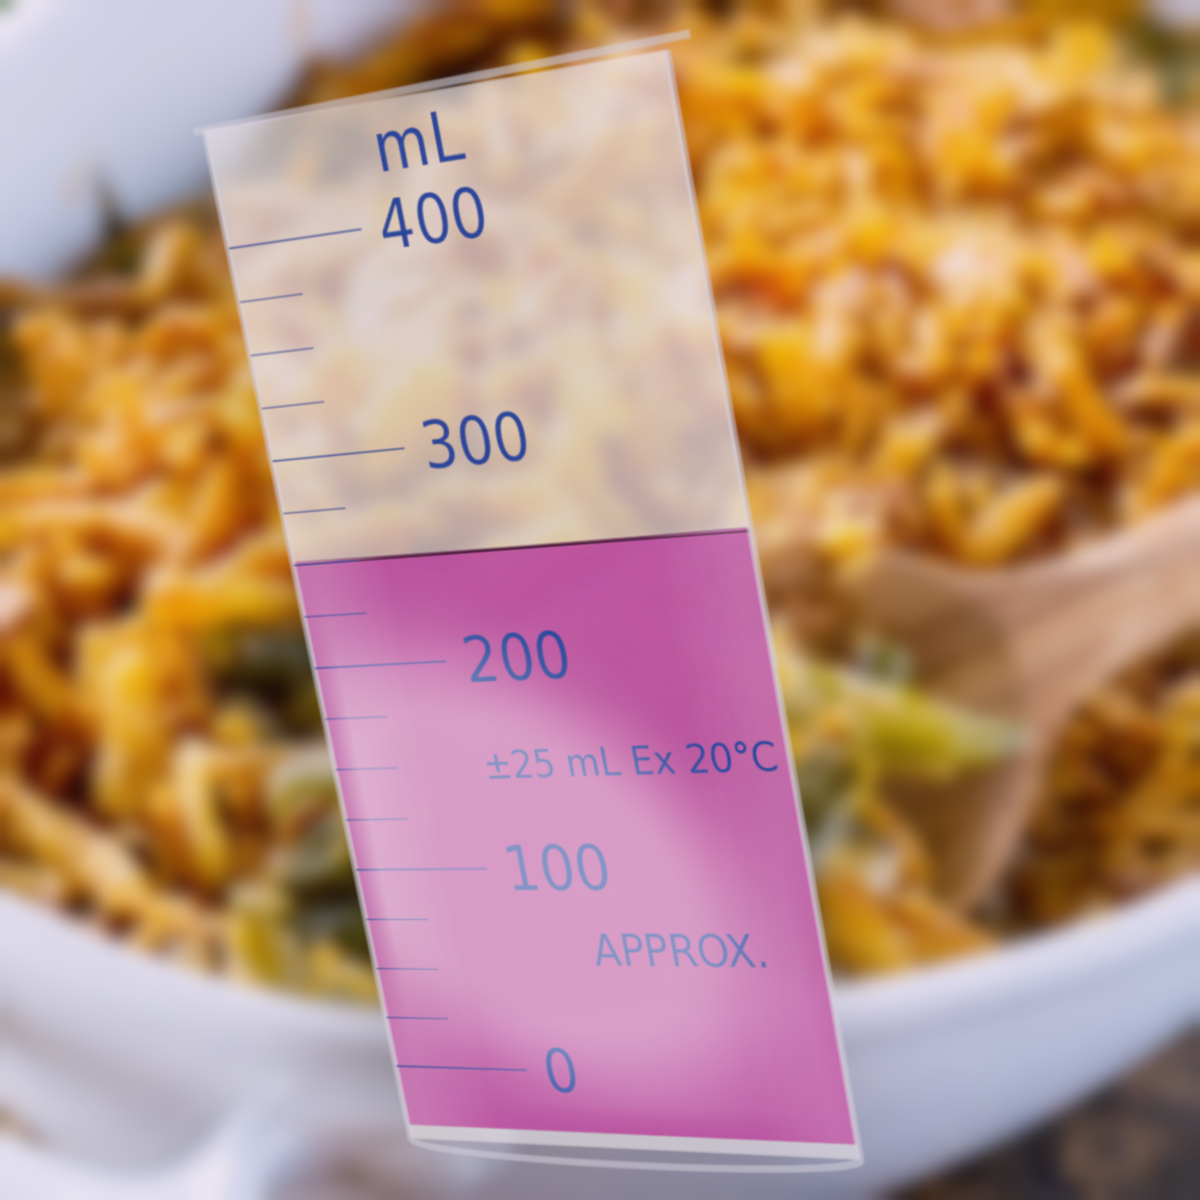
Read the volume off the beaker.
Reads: 250 mL
